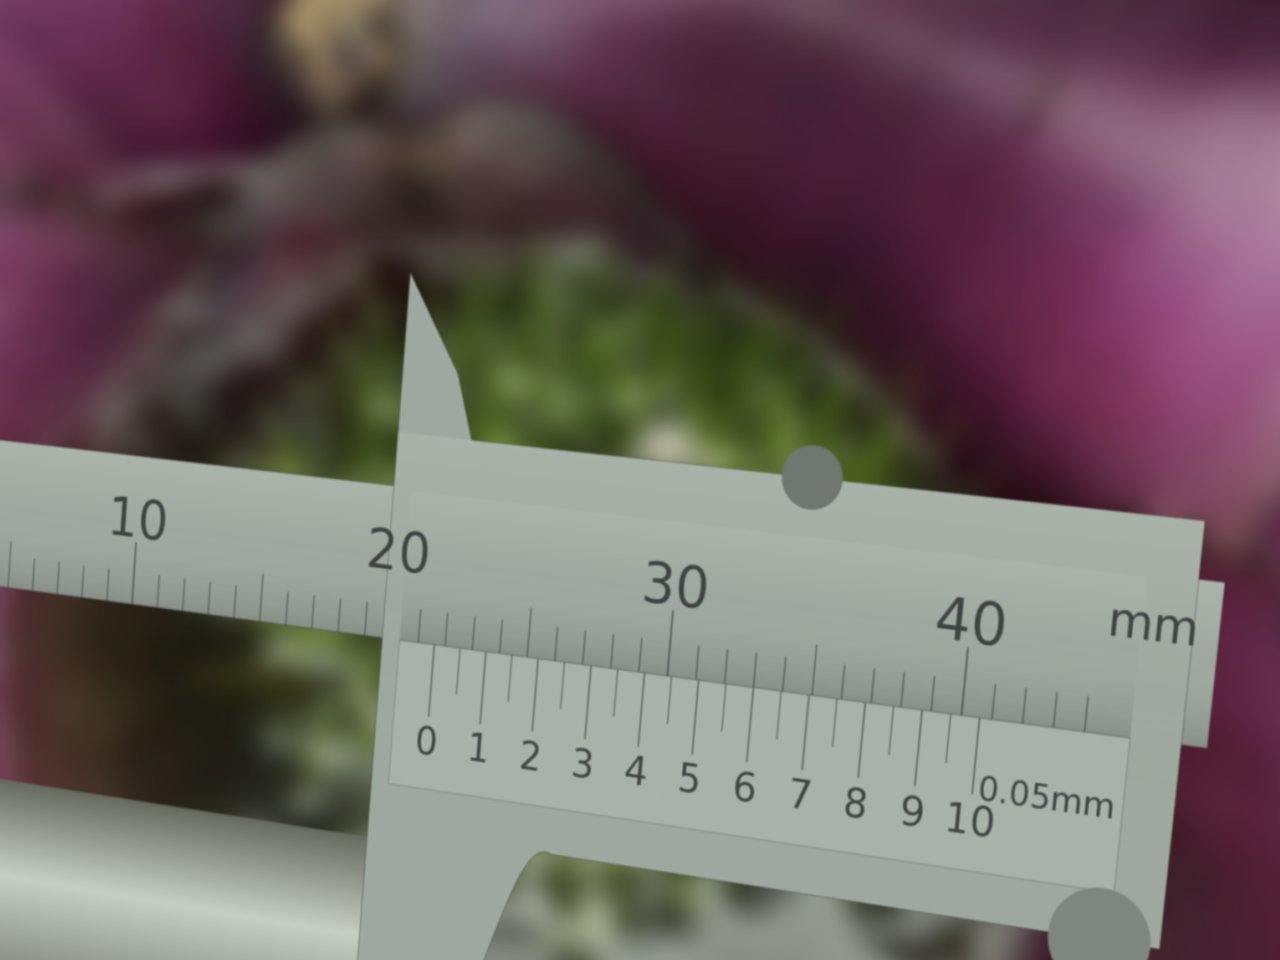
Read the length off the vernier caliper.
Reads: 21.6 mm
